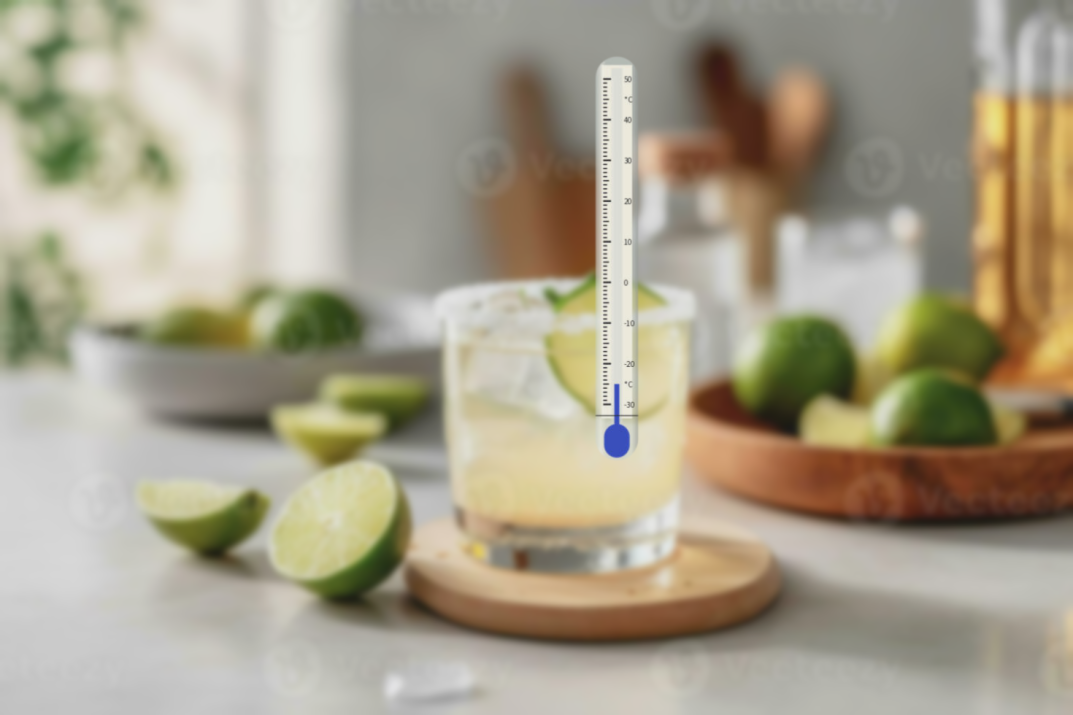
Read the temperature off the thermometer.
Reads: -25 °C
